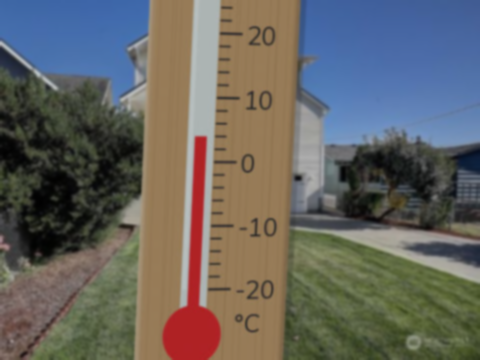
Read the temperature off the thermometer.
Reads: 4 °C
